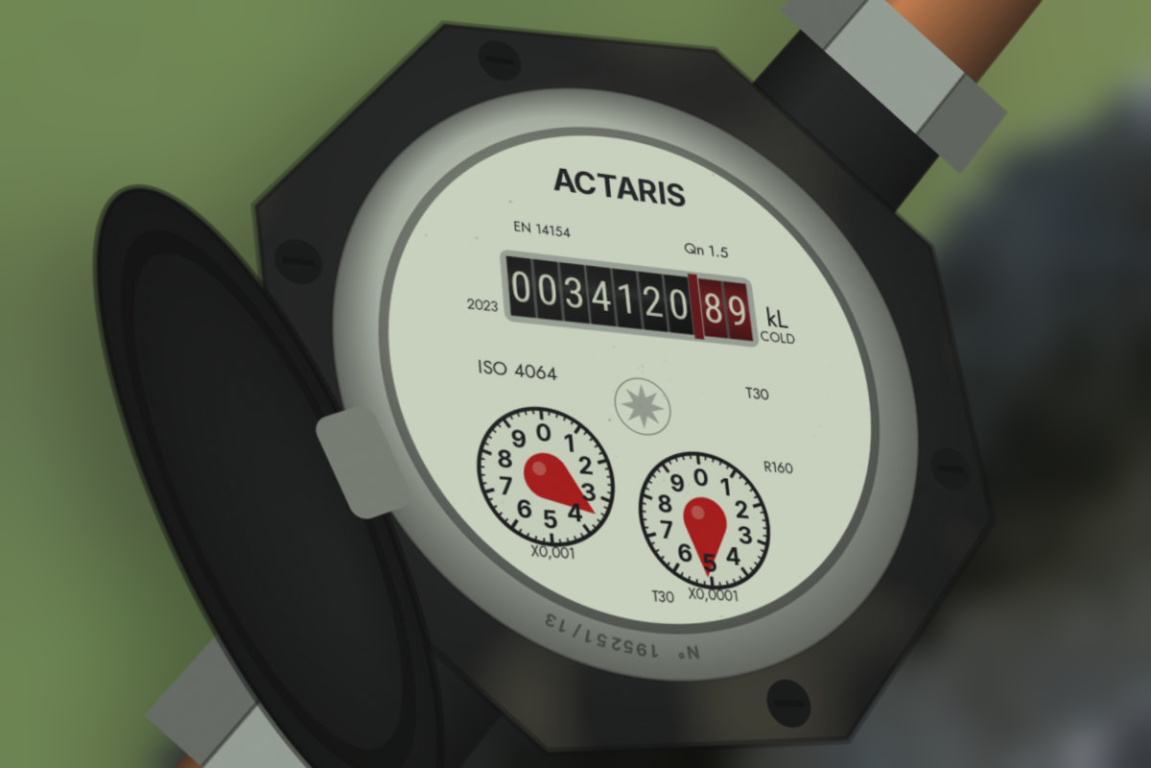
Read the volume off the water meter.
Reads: 34120.8935 kL
